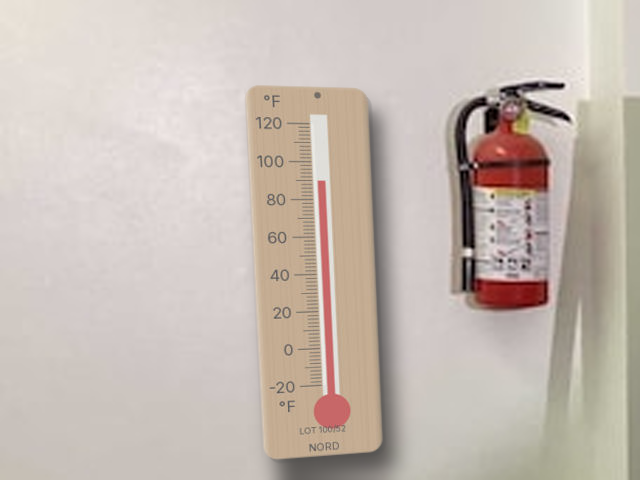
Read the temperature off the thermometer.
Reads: 90 °F
